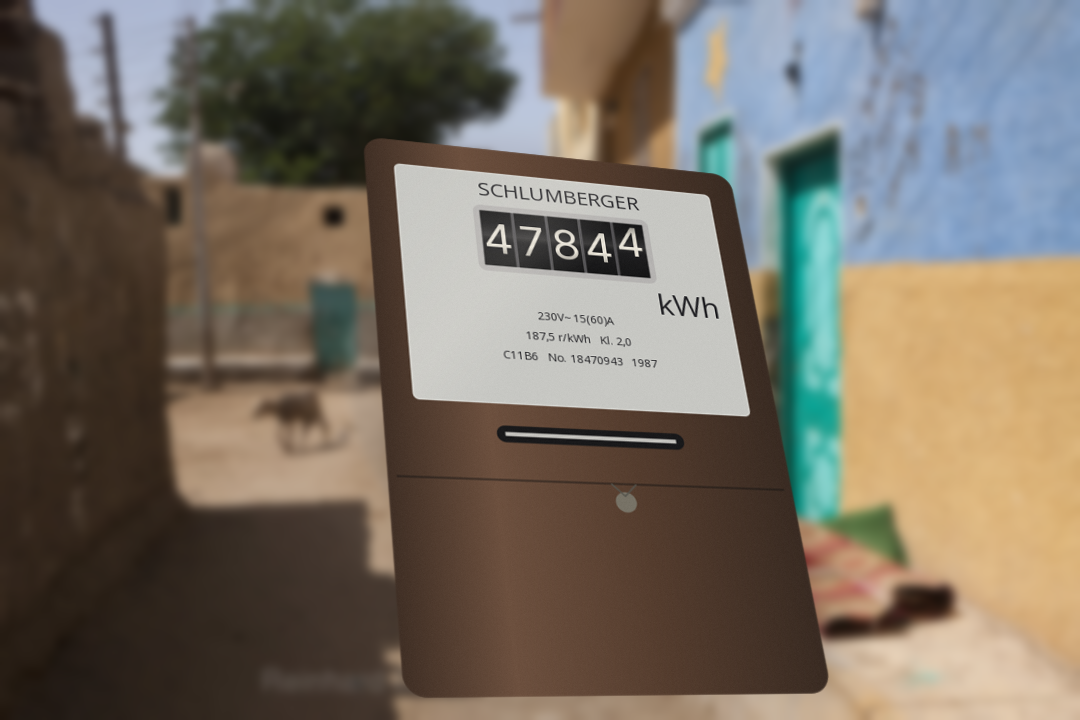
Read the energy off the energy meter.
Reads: 47844 kWh
